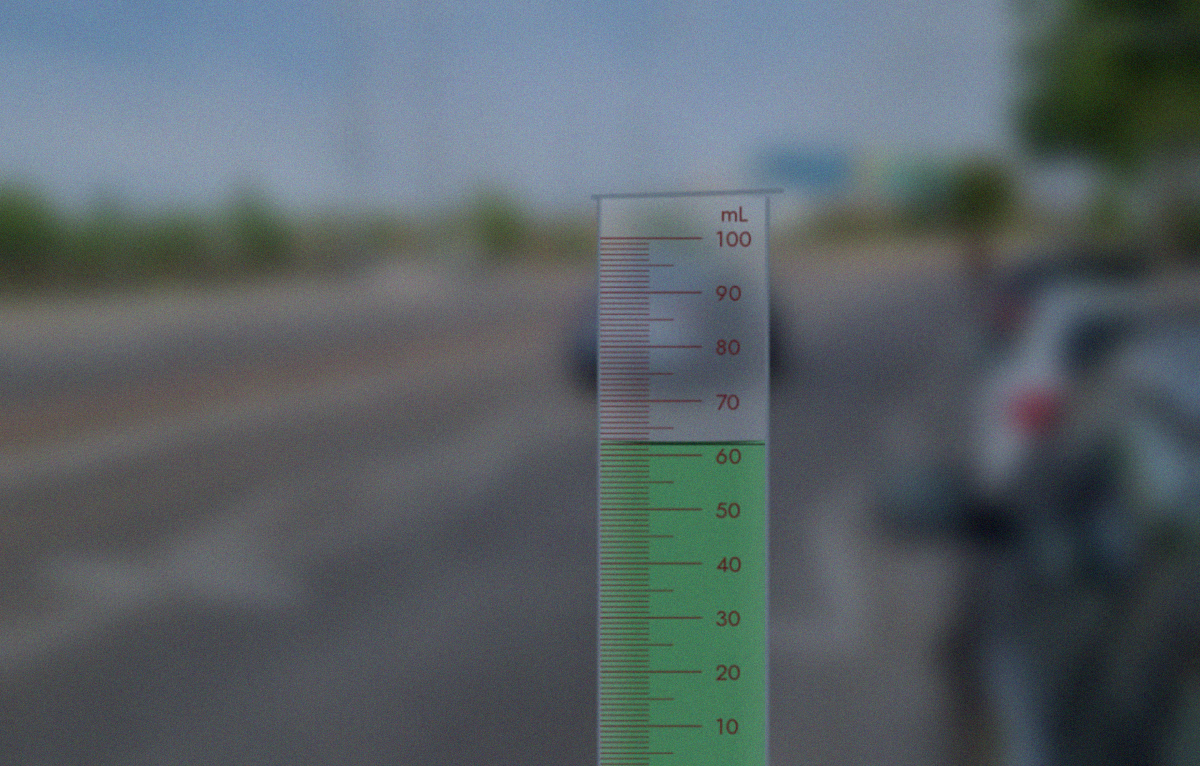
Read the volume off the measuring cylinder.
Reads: 62 mL
